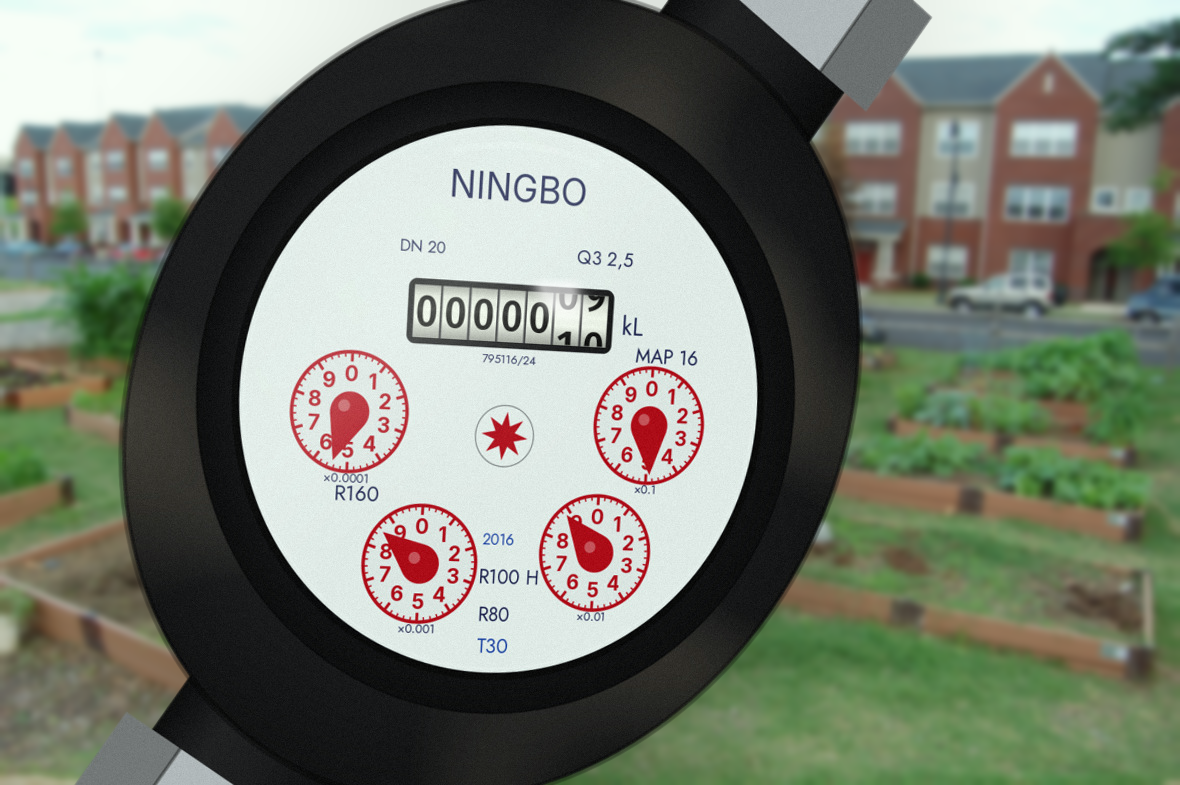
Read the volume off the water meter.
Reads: 9.4885 kL
